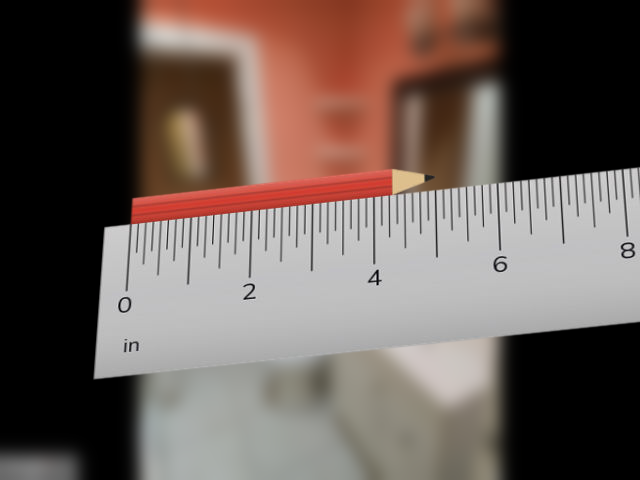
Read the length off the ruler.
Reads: 5 in
